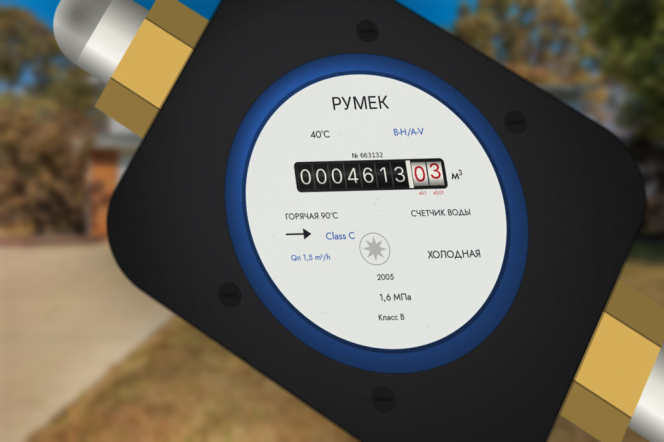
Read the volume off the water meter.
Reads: 4613.03 m³
